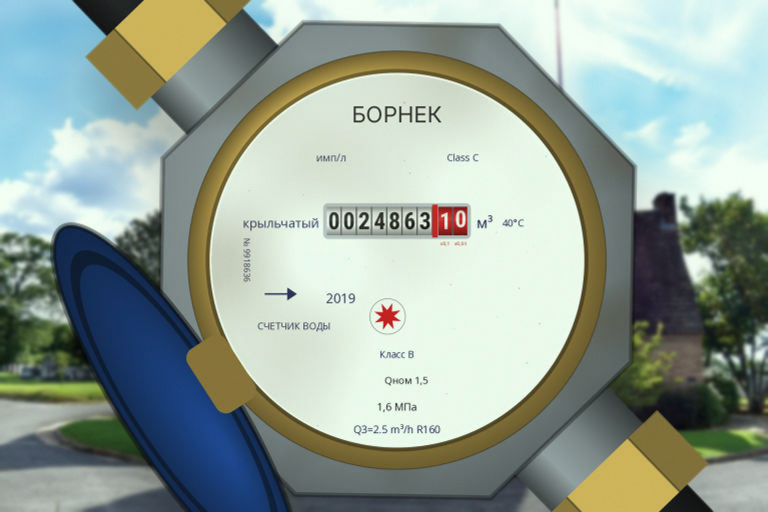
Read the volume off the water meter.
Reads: 24863.10 m³
